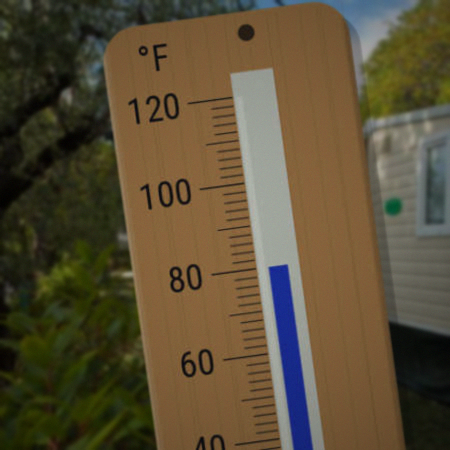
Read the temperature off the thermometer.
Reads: 80 °F
